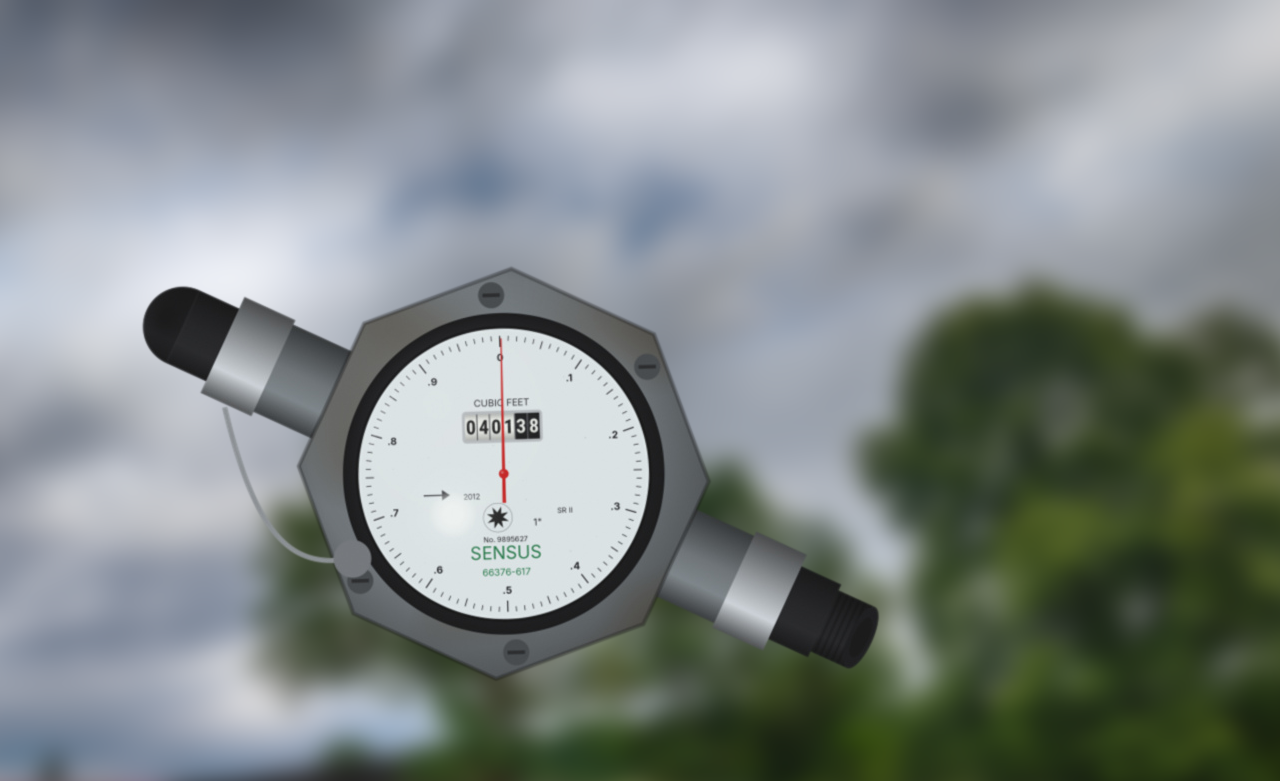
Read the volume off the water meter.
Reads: 40138.00 ft³
